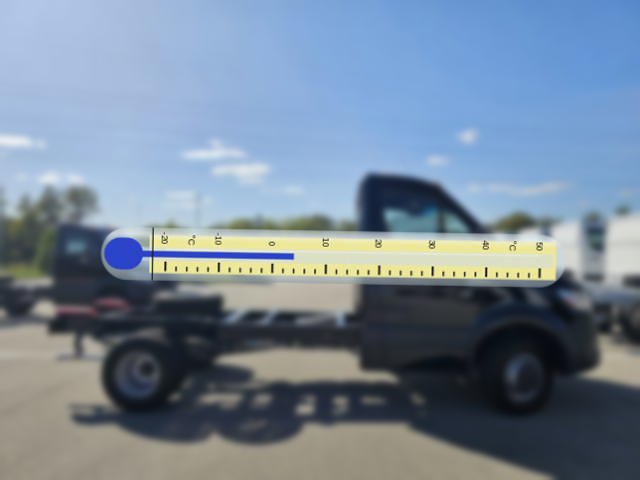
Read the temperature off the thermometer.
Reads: 4 °C
